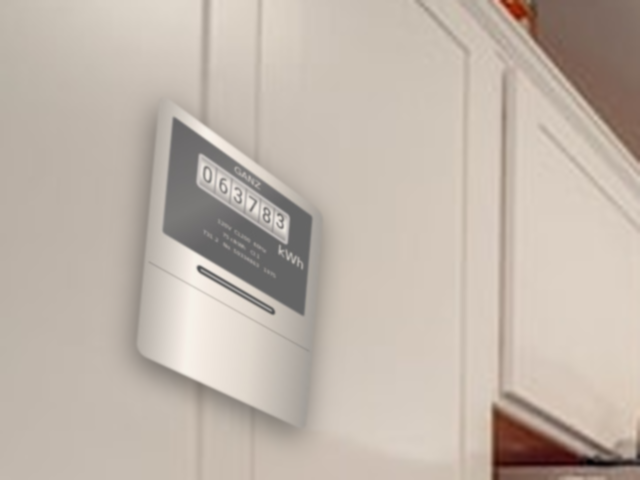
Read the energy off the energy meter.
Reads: 63783 kWh
